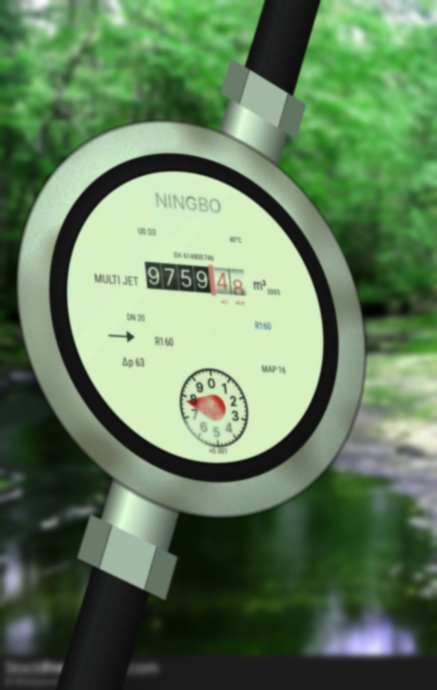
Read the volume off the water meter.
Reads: 9759.477 m³
